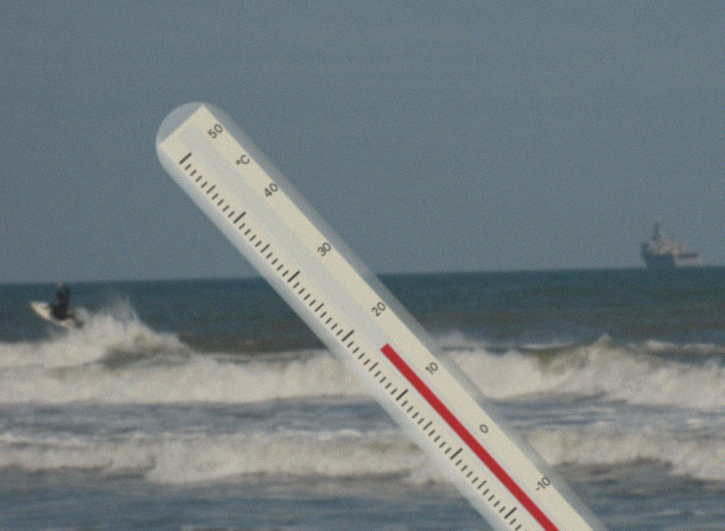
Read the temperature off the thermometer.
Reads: 16 °C
